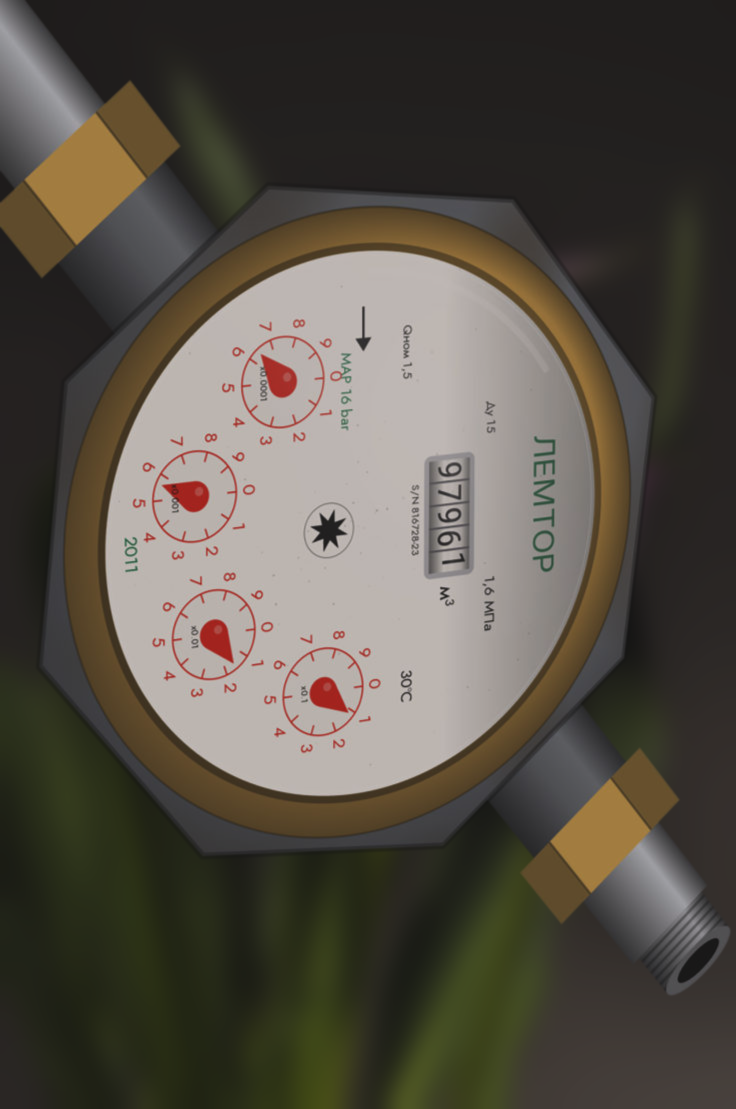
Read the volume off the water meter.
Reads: 97961.1156 m³
